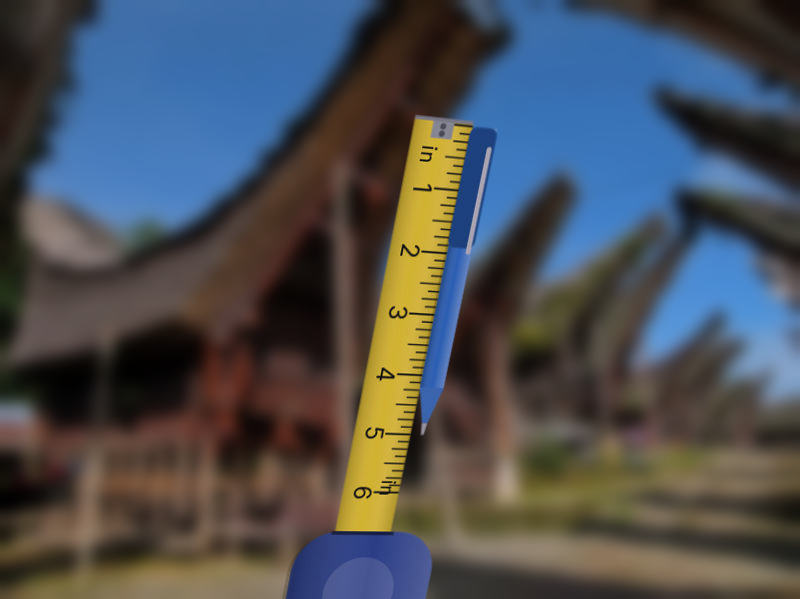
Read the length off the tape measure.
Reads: 5 in
